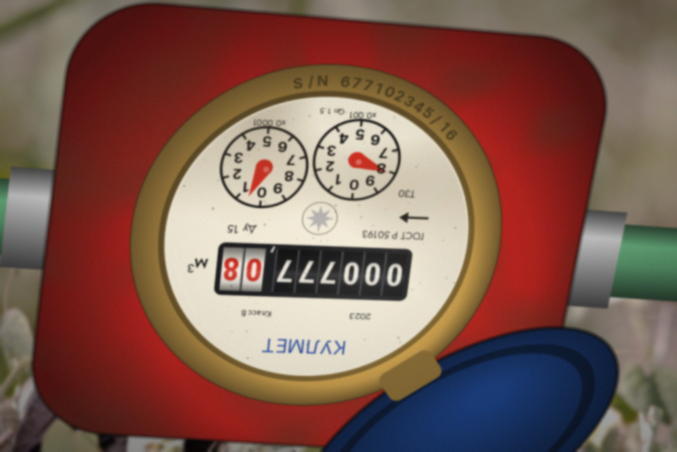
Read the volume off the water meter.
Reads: 777.0880 m³
